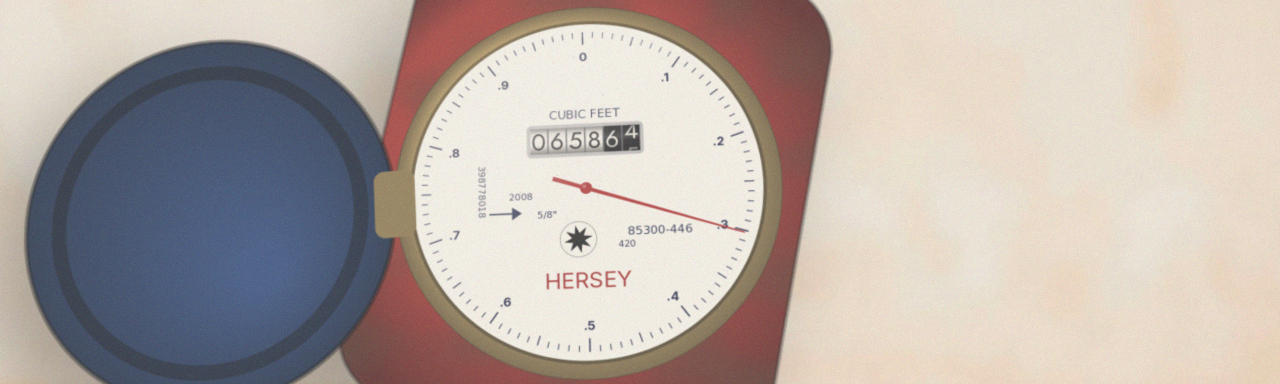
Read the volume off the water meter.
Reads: 65864.30 ft³
